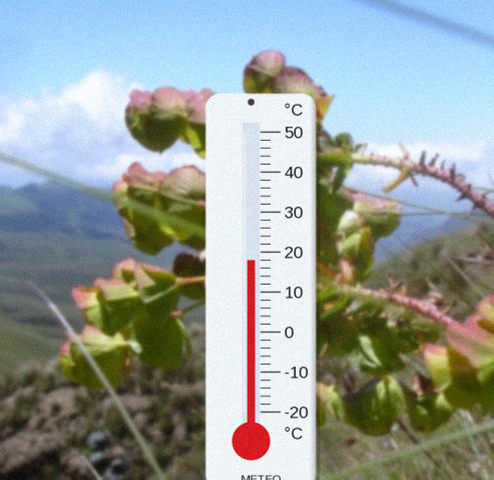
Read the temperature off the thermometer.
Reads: 18 °C
